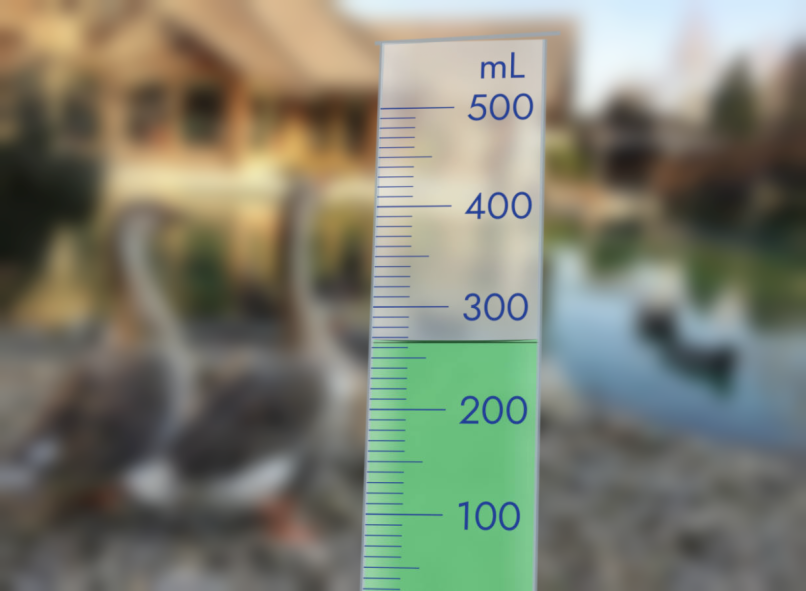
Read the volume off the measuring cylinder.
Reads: 265 mL
